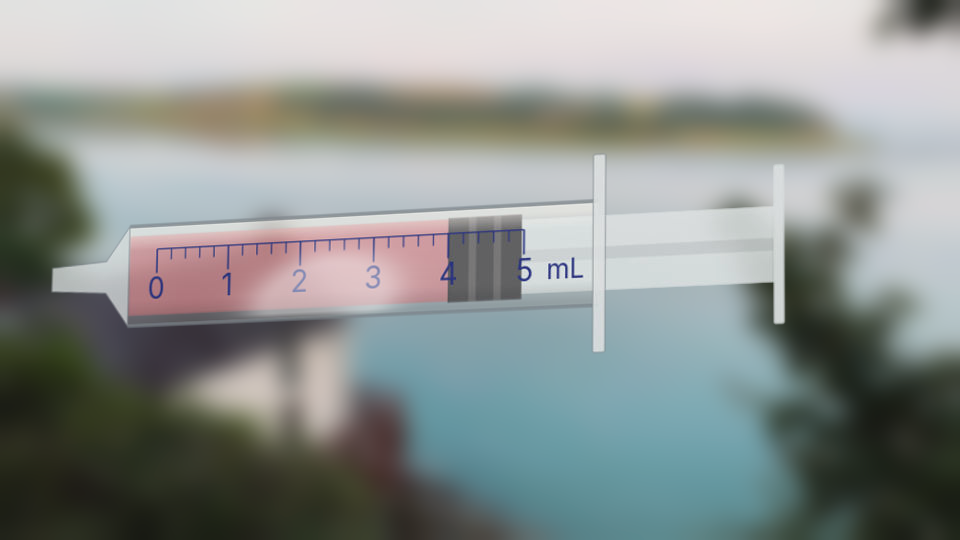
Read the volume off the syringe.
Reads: 4 mL
